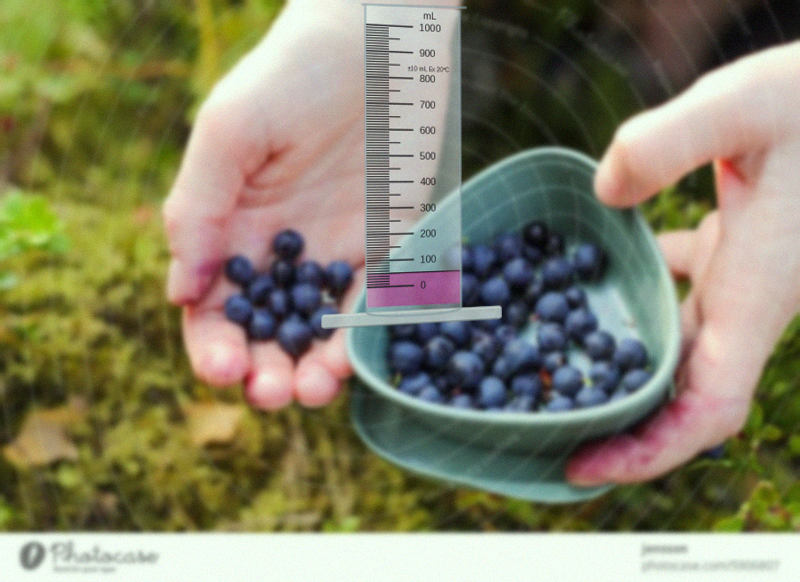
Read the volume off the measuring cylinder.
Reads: 50 mL
